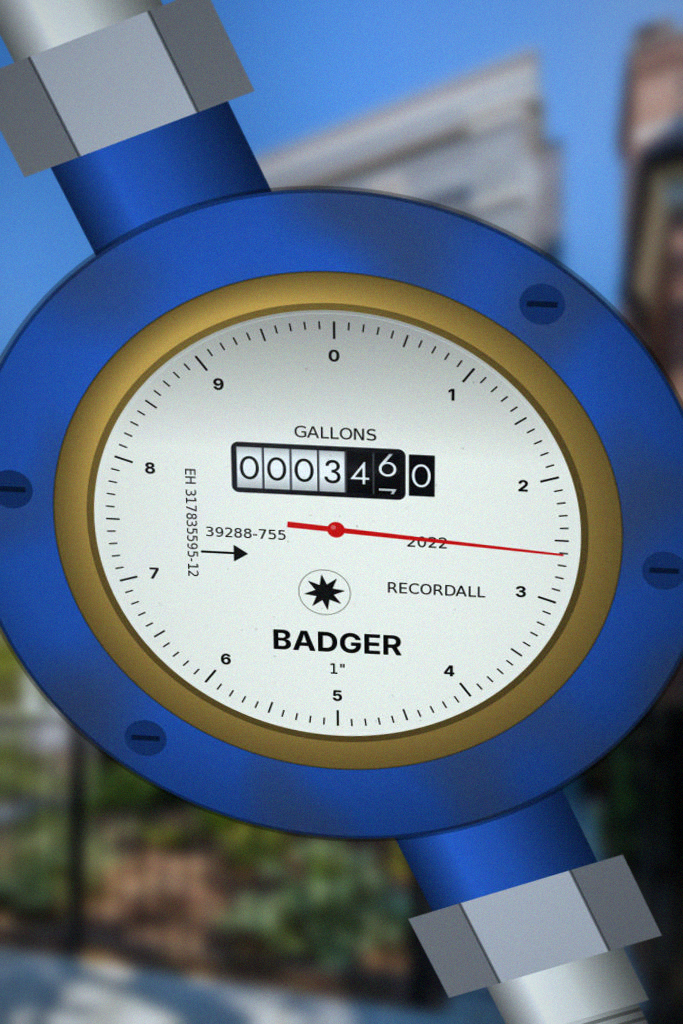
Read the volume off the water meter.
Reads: 3462.6 gal
